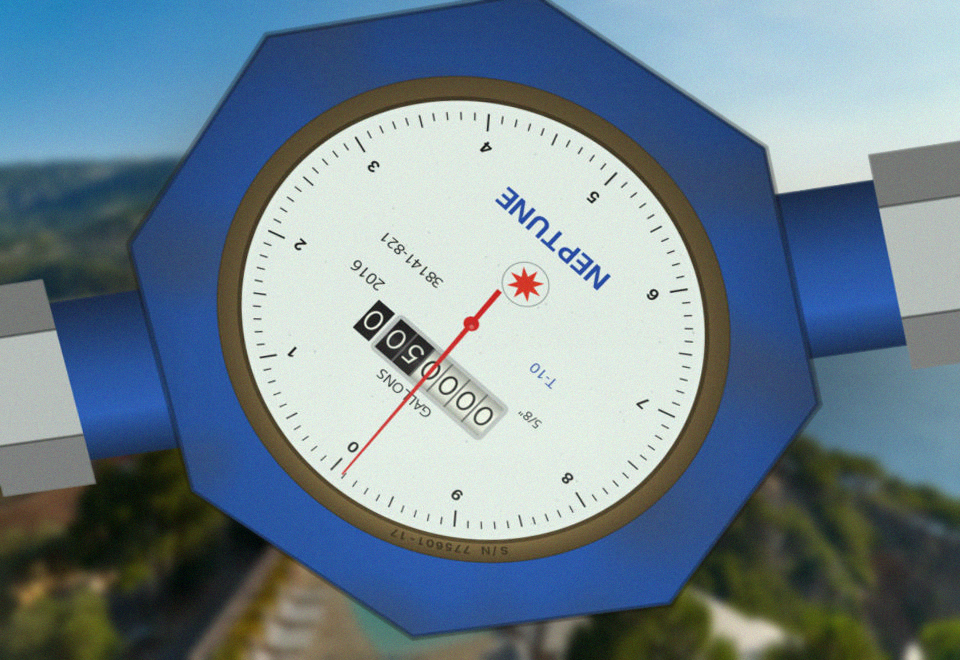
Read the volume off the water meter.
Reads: 499.9 gal
